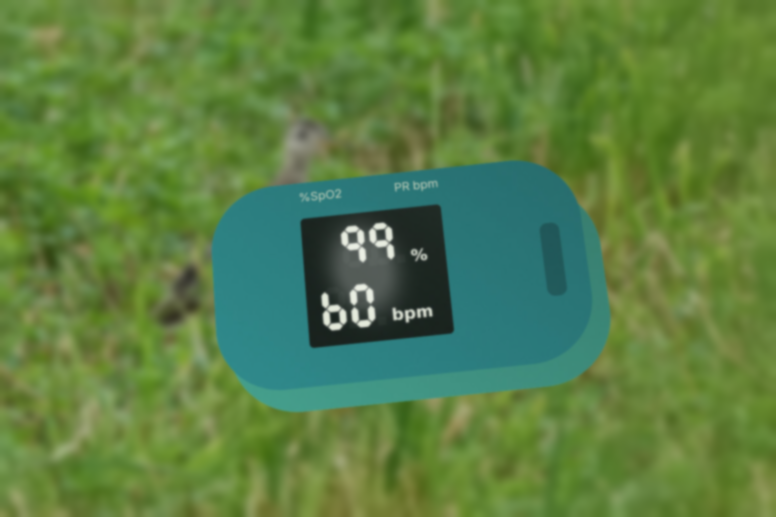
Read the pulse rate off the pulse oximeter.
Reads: 60 bpm
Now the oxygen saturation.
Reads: 99 %
